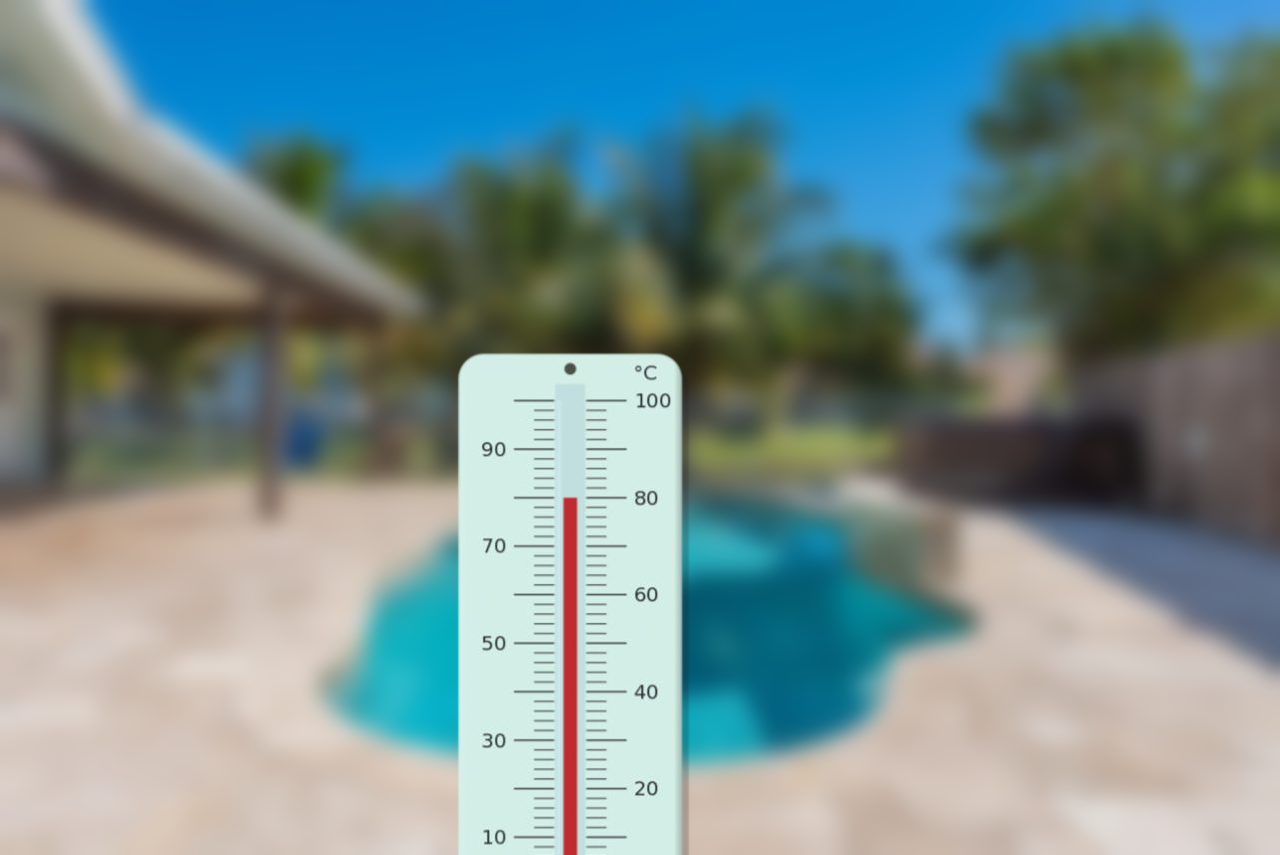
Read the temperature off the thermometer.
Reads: 80 °C
